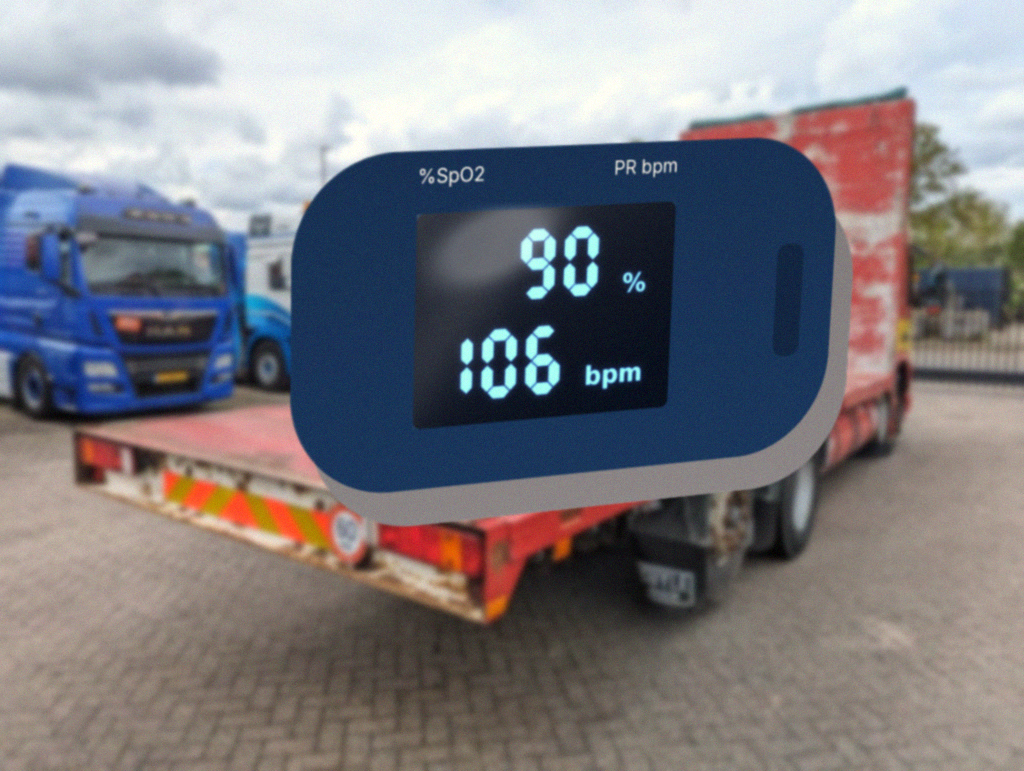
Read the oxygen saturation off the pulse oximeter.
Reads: 90 %
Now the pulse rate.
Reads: 106 bpm
